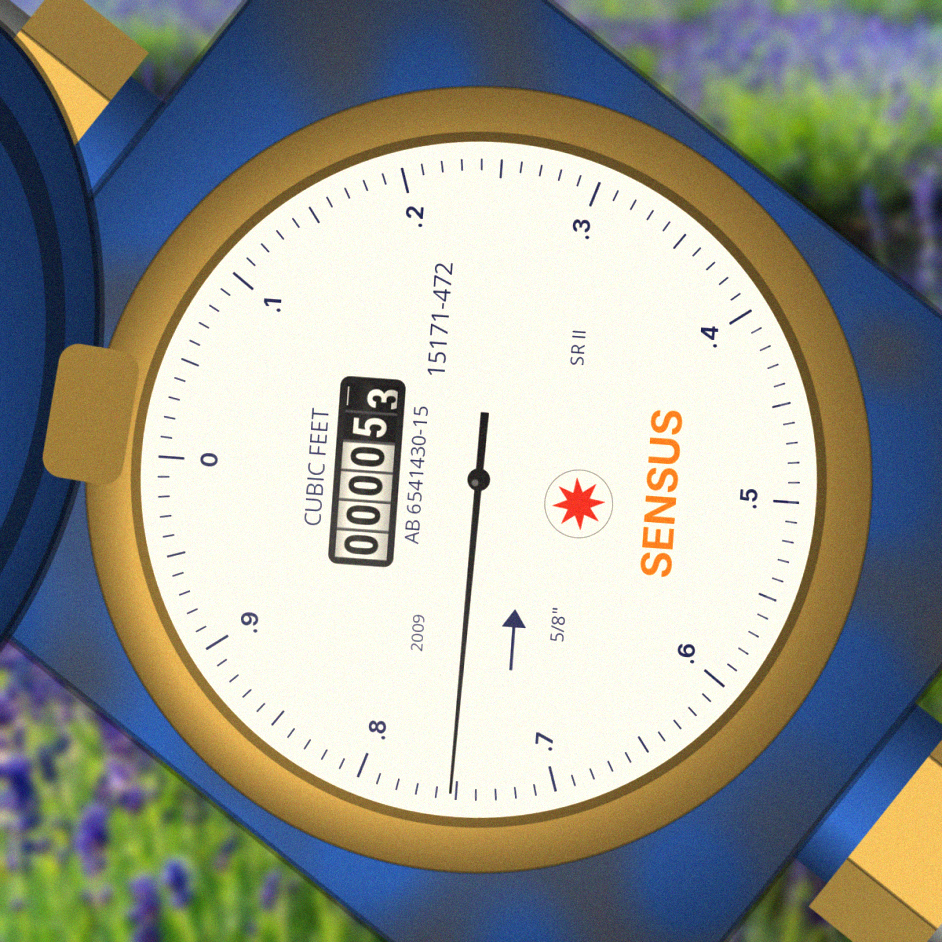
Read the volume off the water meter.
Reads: 52.75 ft³
